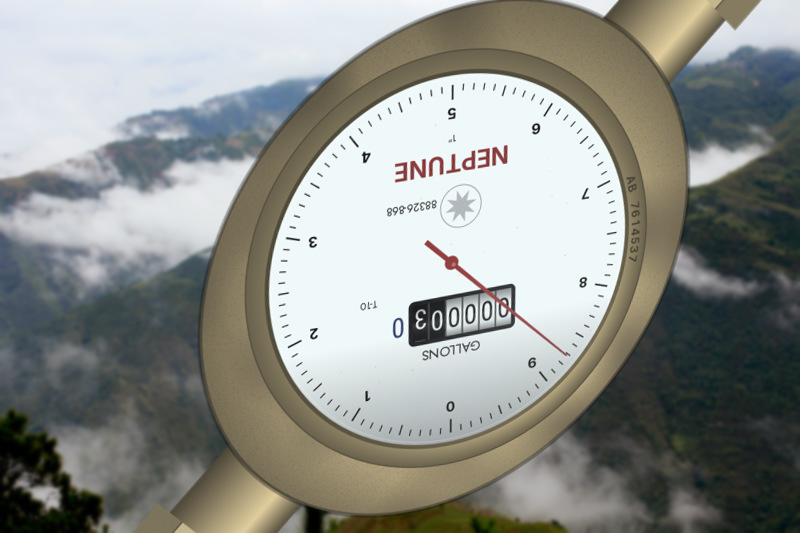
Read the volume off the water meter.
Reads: 28.7 gal
